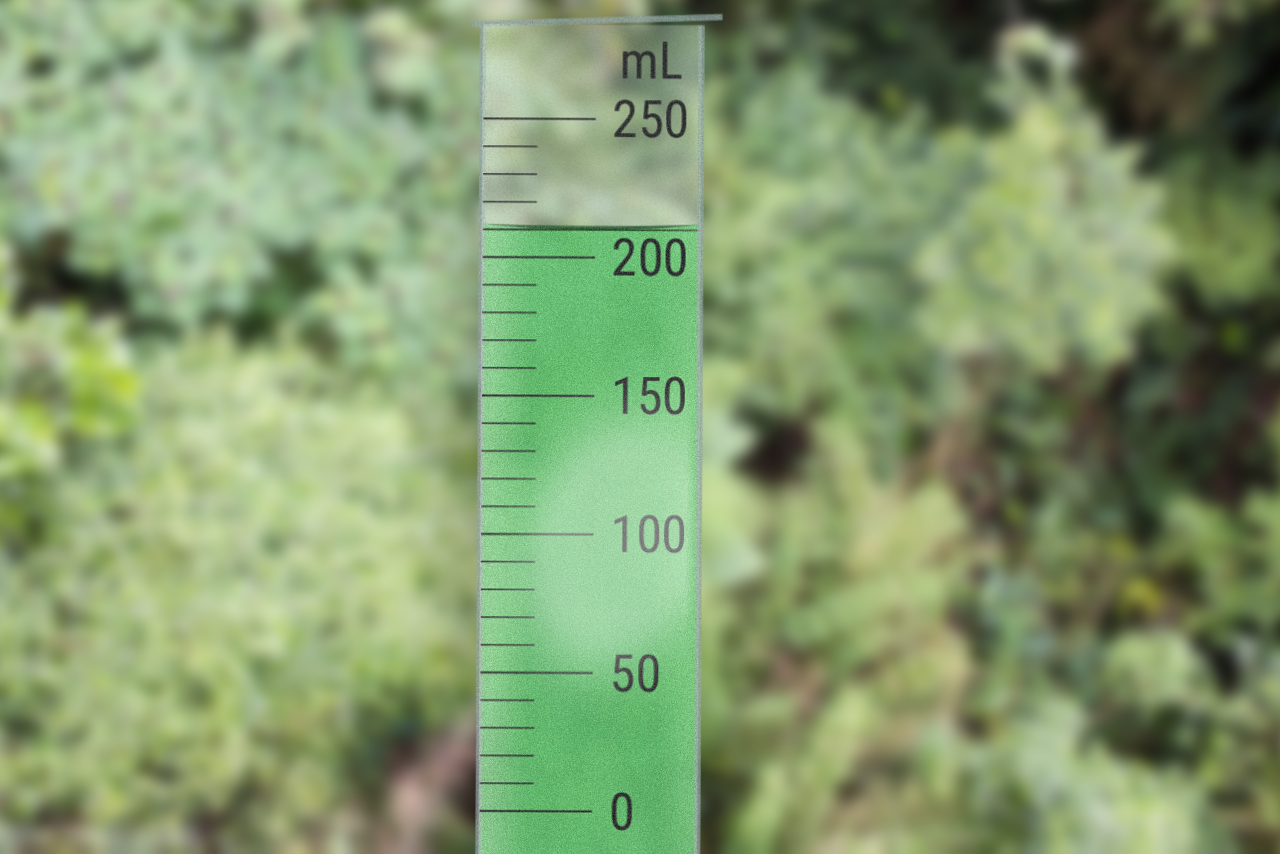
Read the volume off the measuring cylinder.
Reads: 210 mL
